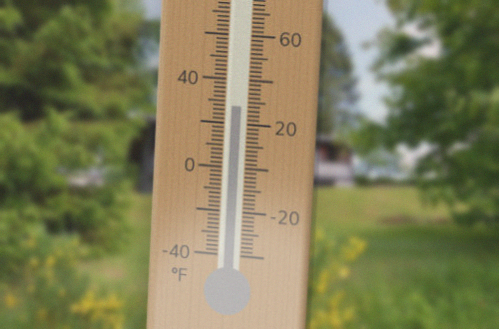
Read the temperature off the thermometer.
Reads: 28 °F
